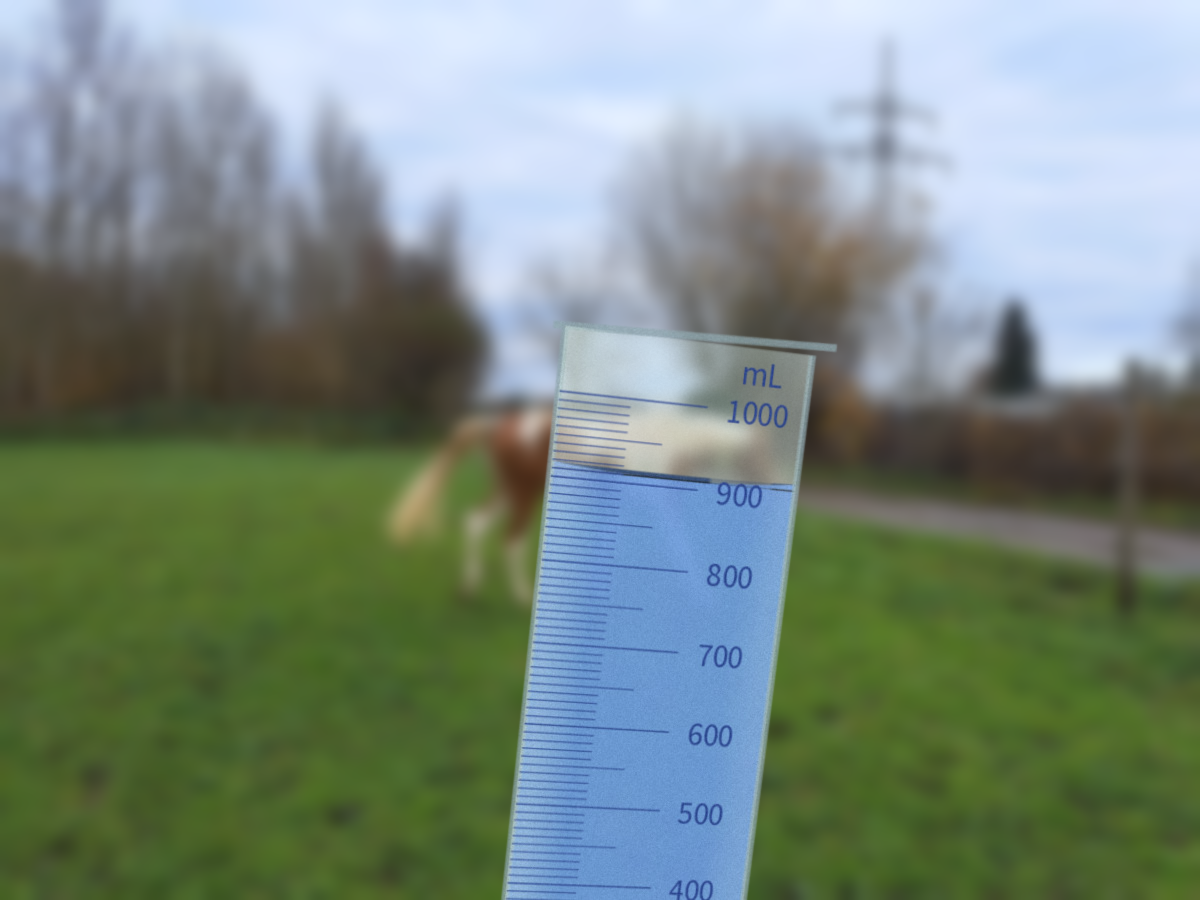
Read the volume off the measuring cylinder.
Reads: 910 mL
